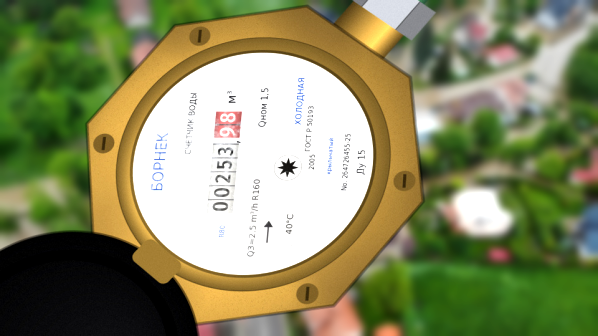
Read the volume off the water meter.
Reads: 253.98 m³
